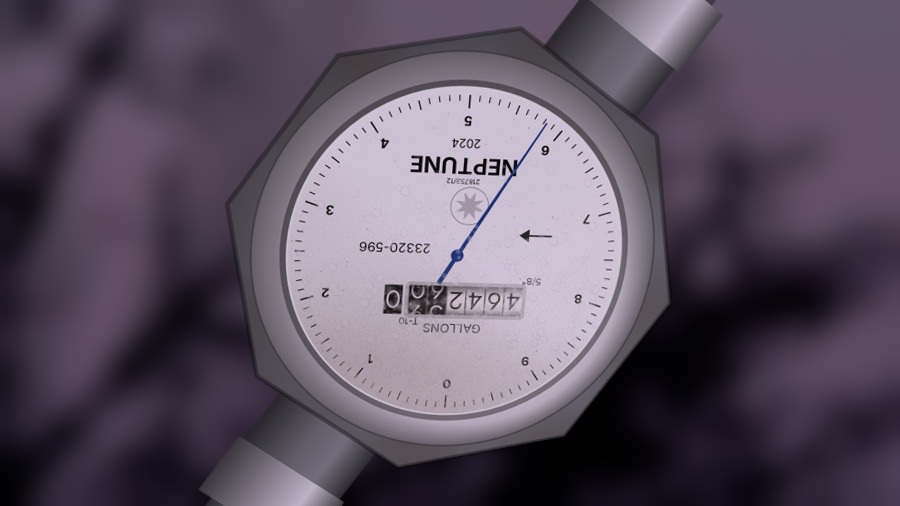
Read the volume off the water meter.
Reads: 4642595.8 gal
